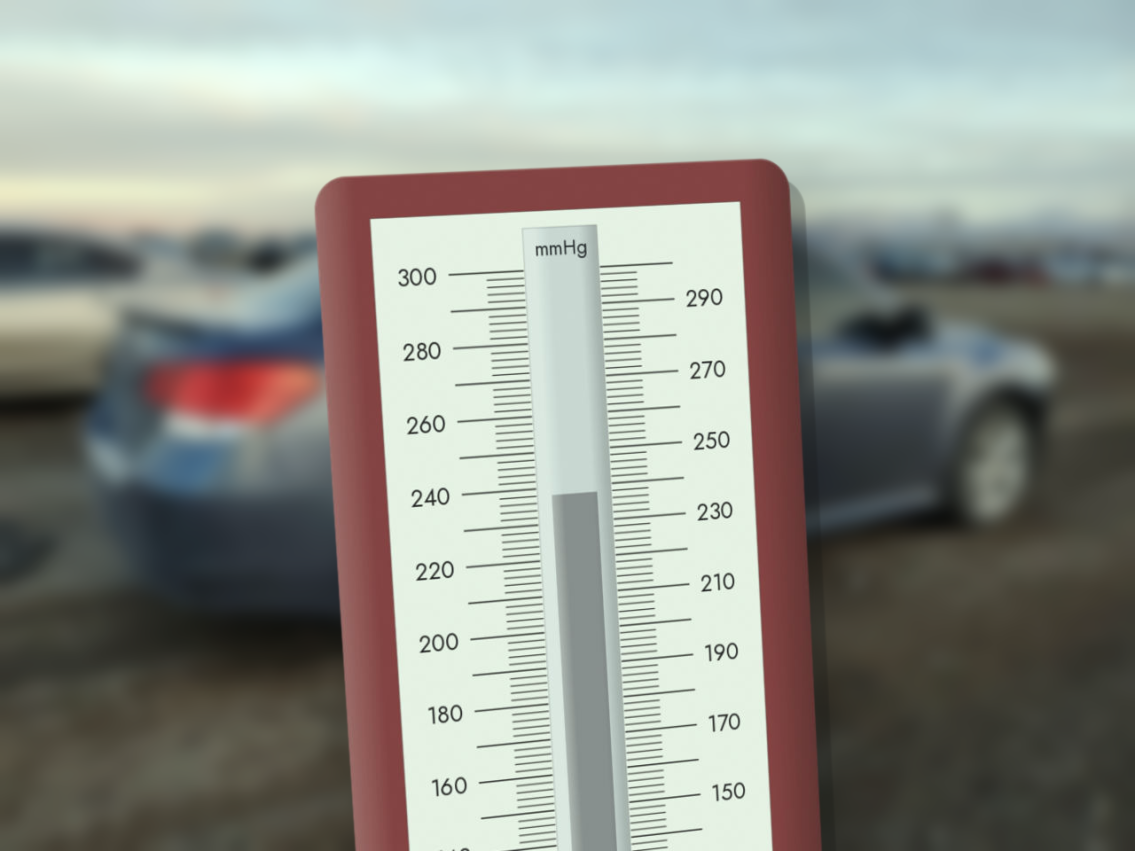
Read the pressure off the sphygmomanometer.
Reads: 238 mmHg
